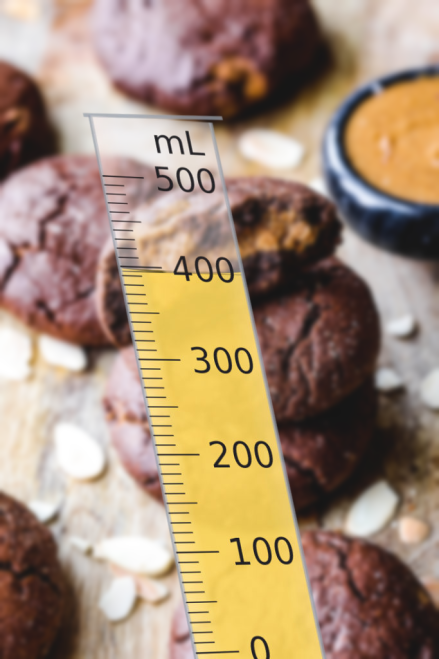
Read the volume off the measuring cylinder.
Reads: 395 mL
